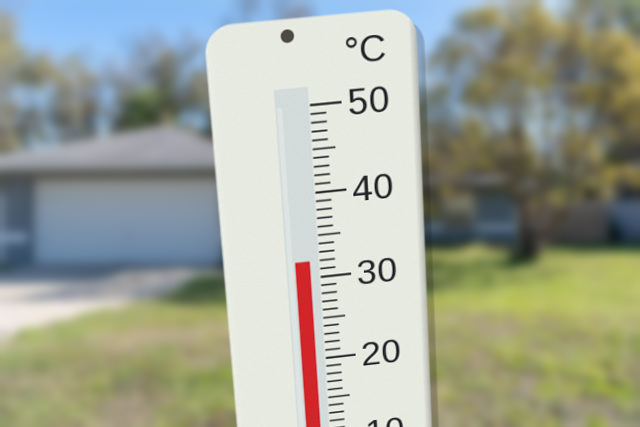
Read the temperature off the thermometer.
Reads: 32 °C
